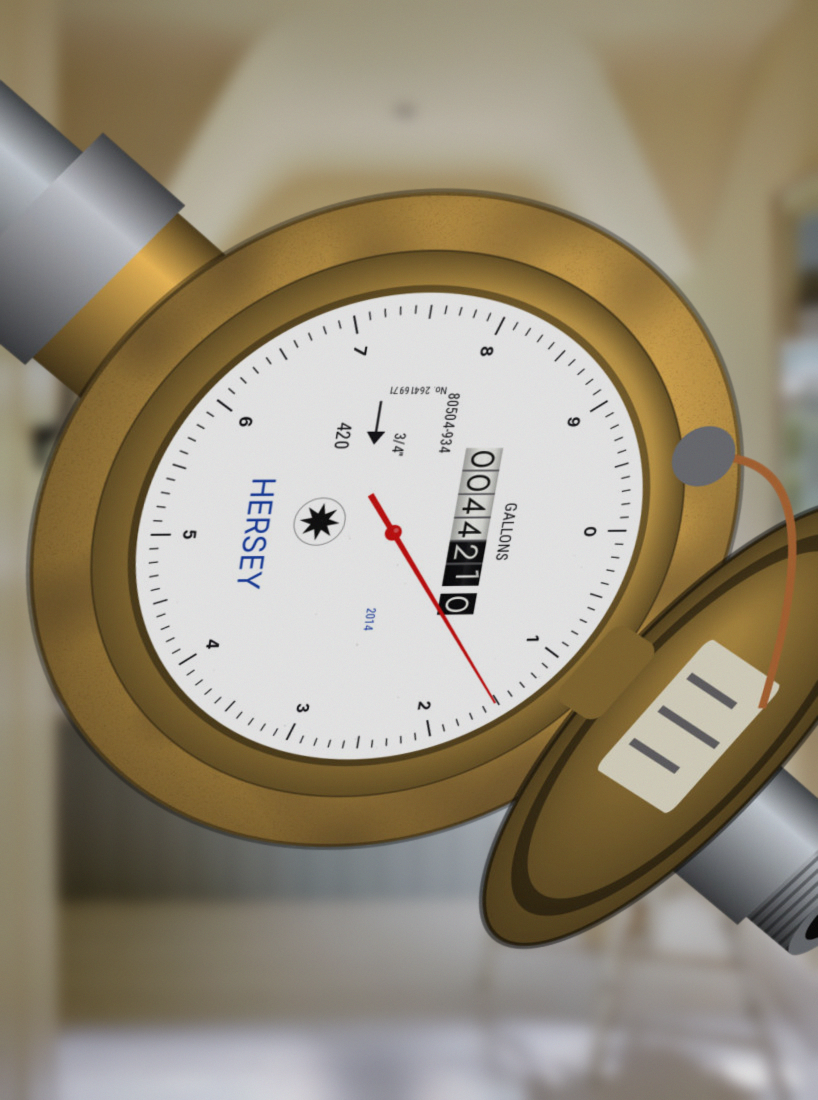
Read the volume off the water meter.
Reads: 44211.5 gal
